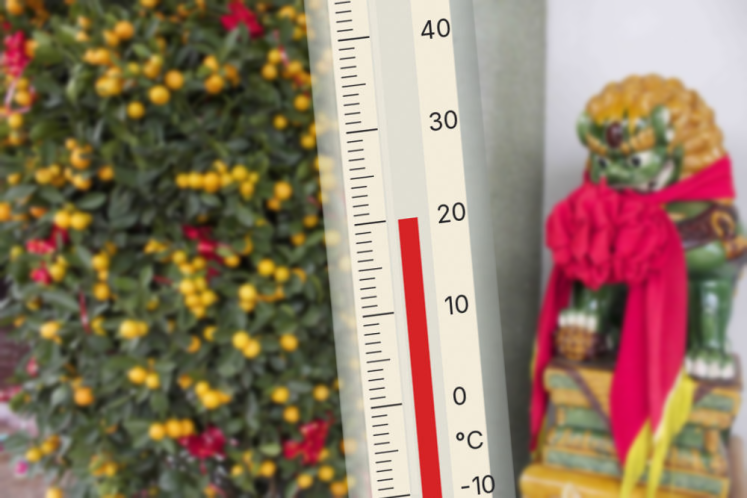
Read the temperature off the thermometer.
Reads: 20 °C
